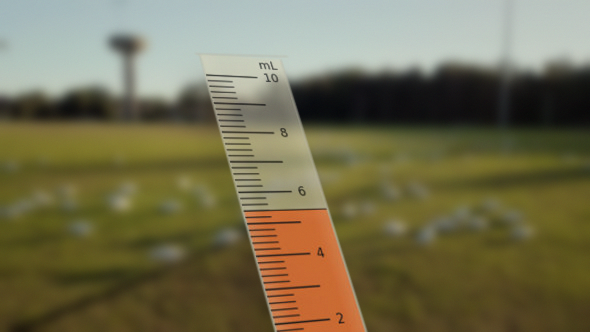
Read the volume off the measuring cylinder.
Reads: 5.4 mL
